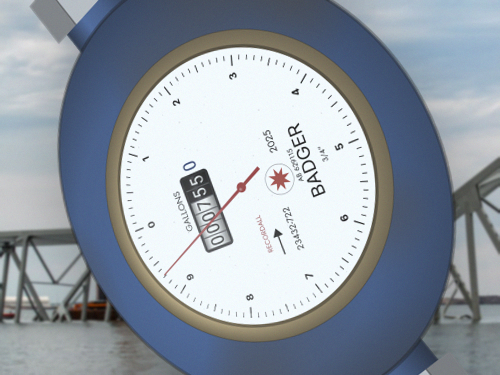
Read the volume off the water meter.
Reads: 7549.3 gal
